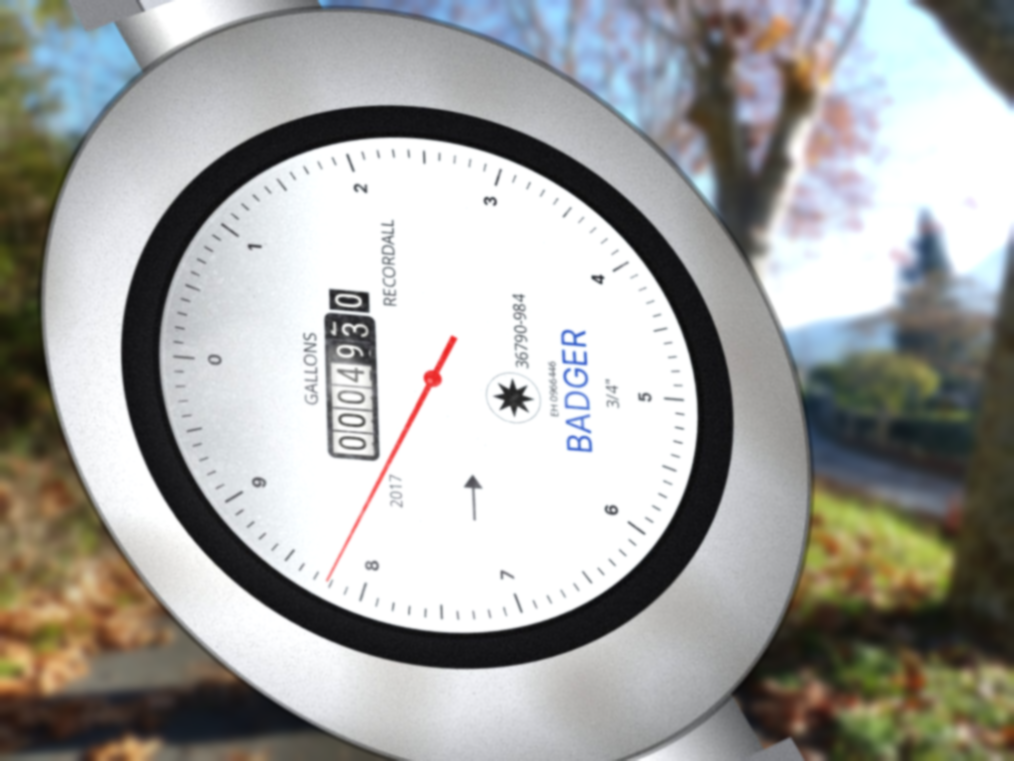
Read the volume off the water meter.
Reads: 4928.2 gal
